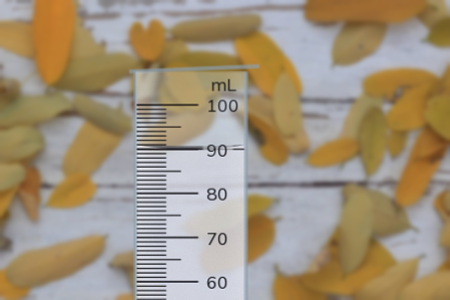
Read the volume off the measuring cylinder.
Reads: 90 mL
